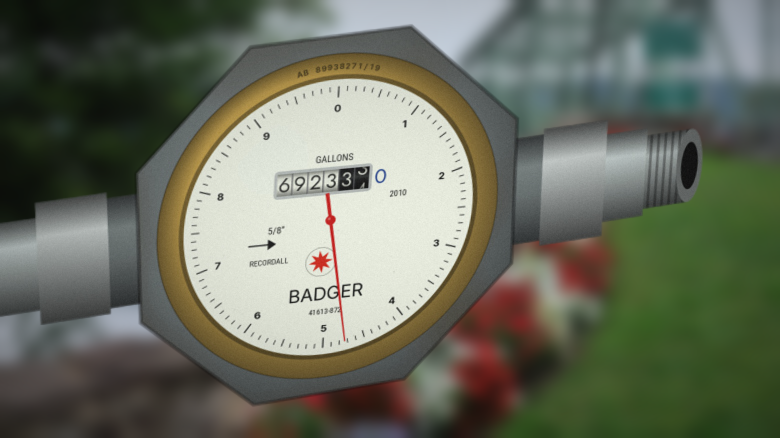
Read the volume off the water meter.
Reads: 6923334.7 gal
